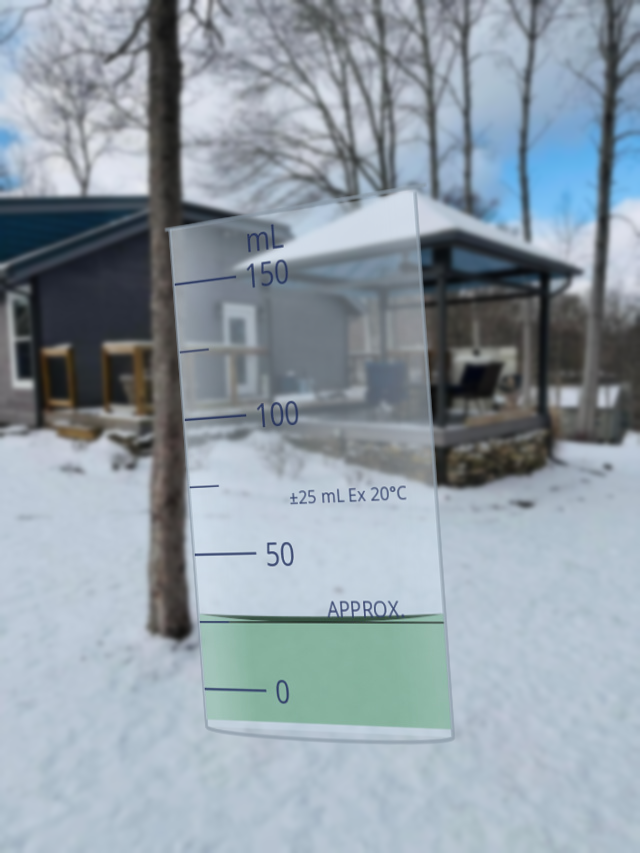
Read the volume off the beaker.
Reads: 25 mL
